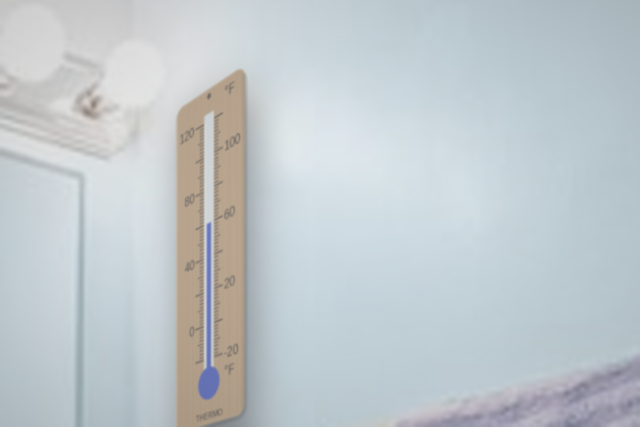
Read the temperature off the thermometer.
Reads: 60 °F
